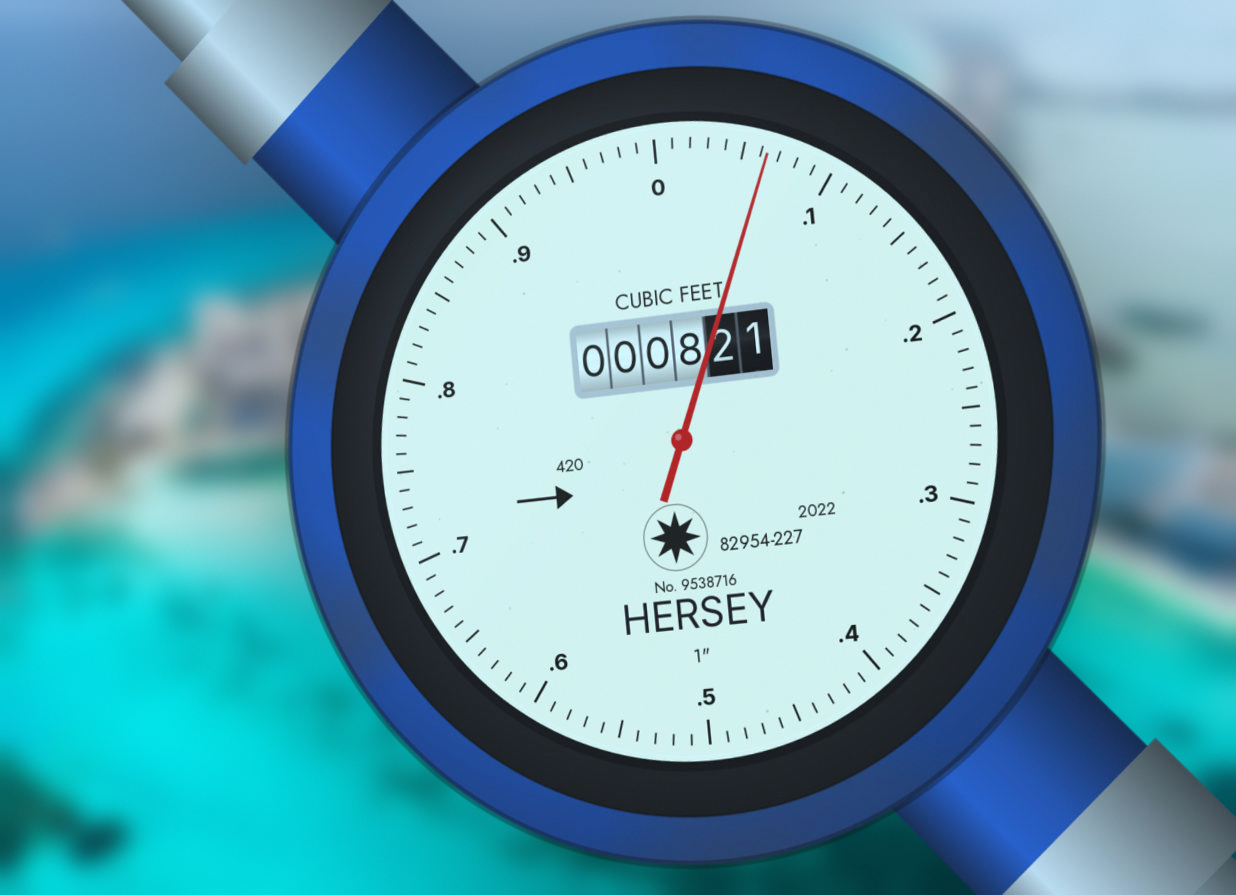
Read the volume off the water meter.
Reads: 821.06 ft³
